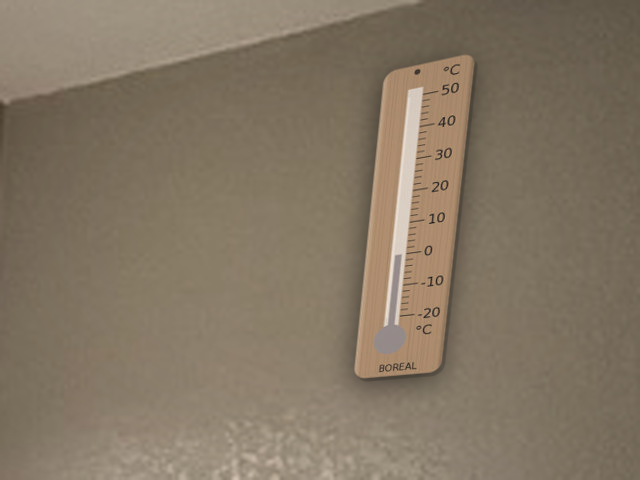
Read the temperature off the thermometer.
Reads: 0 °C
